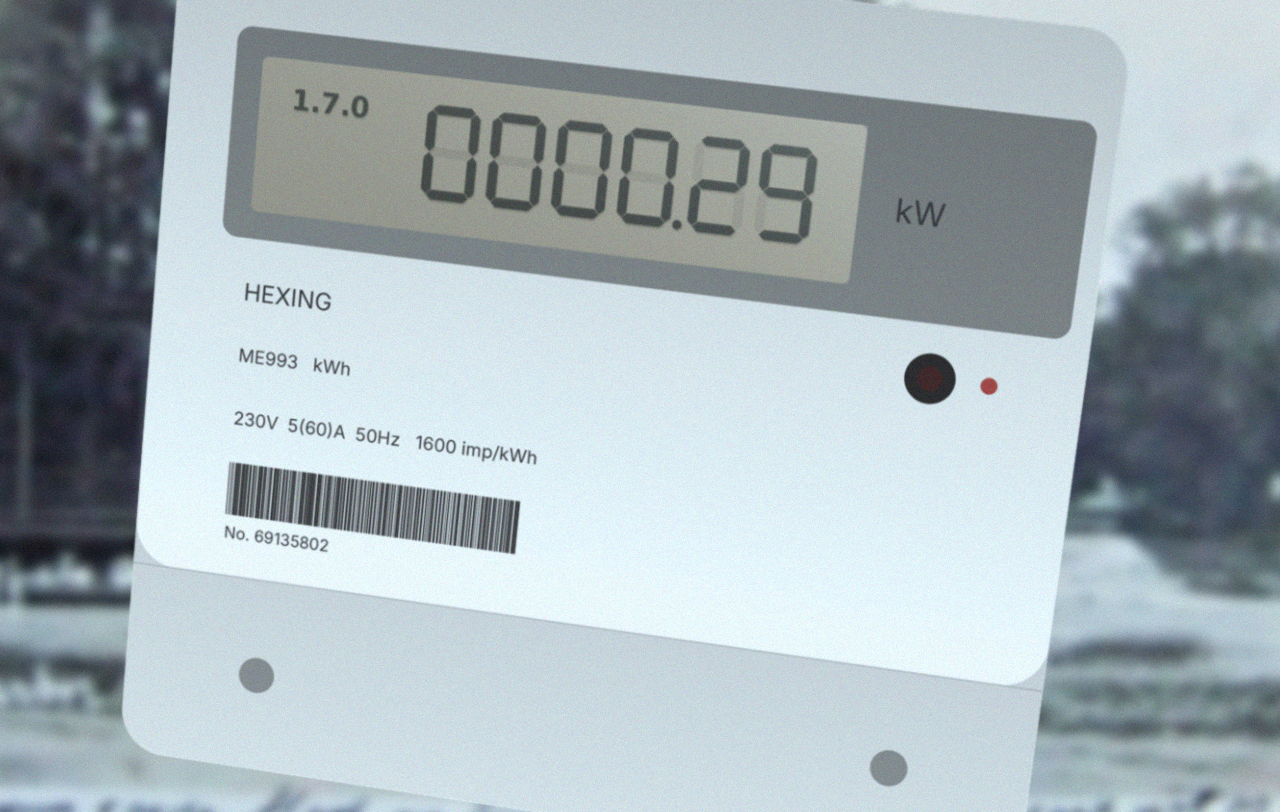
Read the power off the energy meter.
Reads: 0.29 kW
